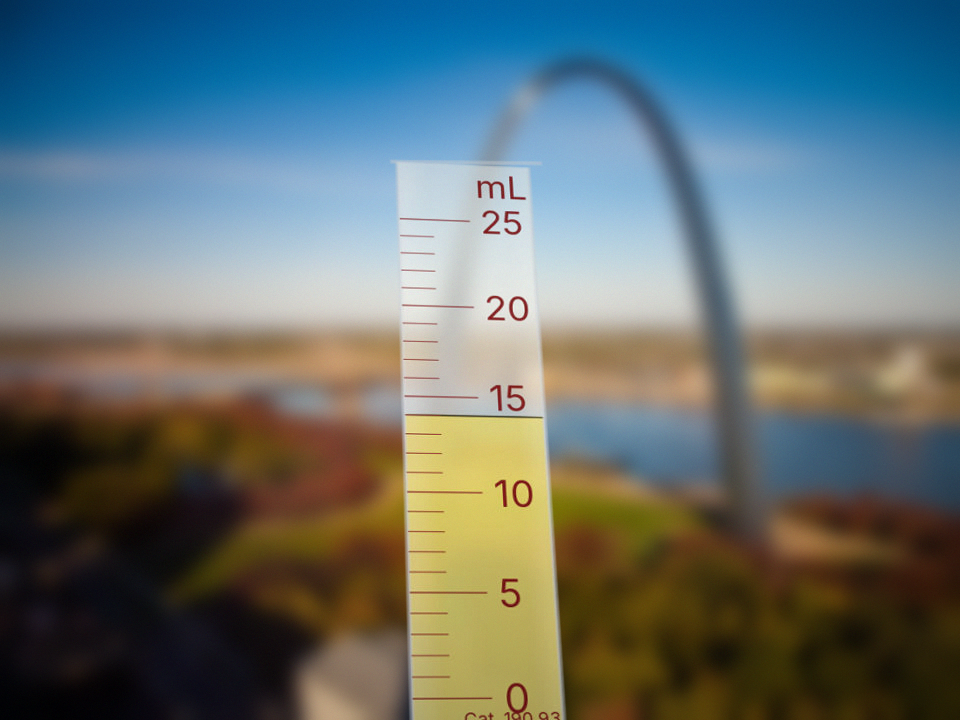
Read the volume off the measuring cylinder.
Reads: 14 mL
